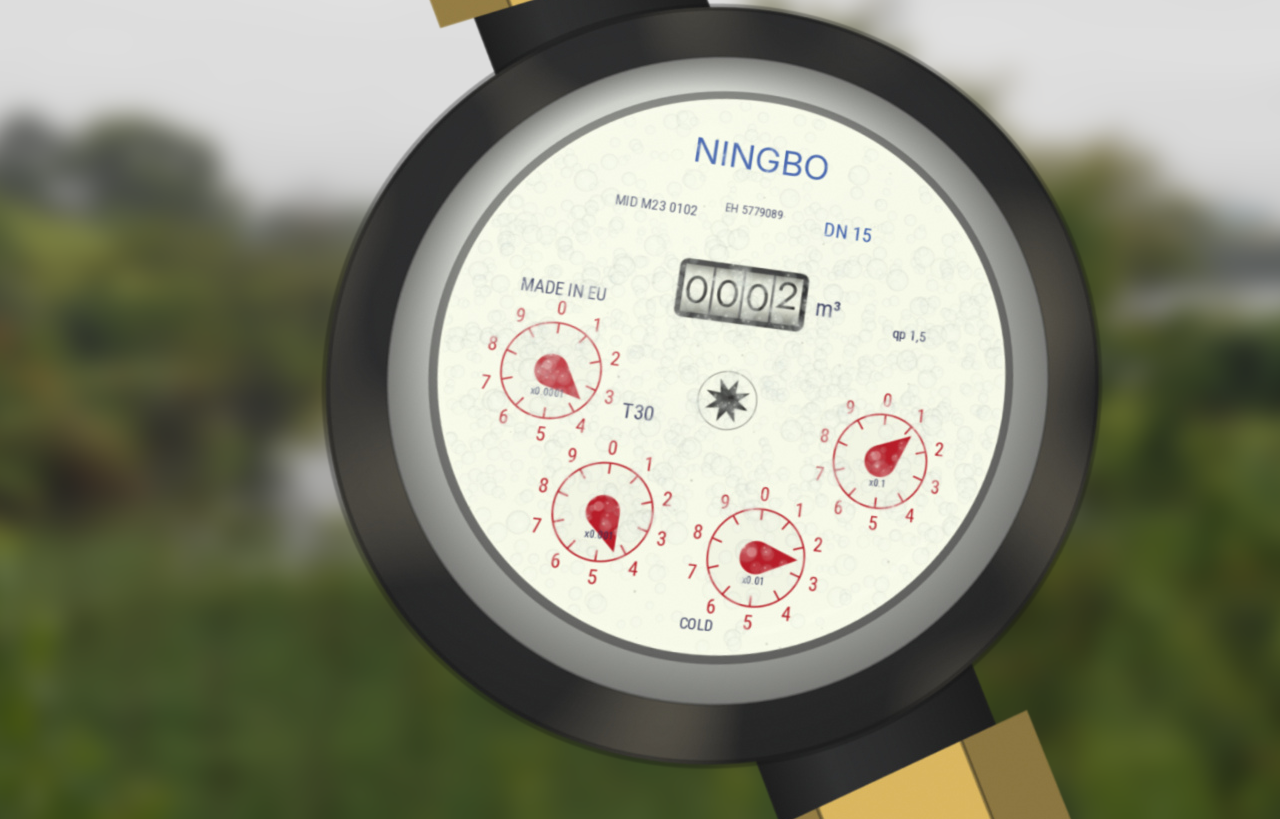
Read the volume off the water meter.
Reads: 2.1243 m³
